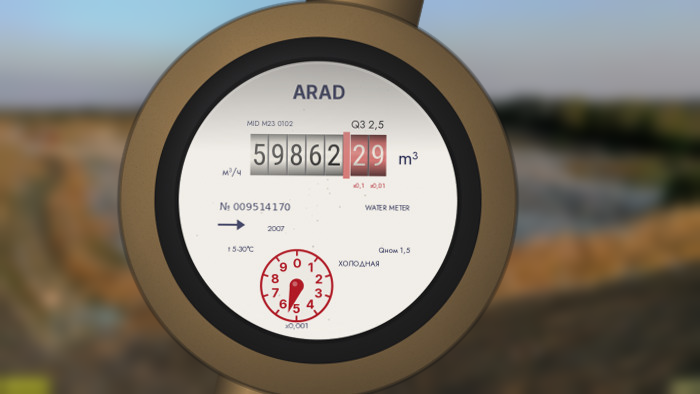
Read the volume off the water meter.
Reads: 59862.295 m³
